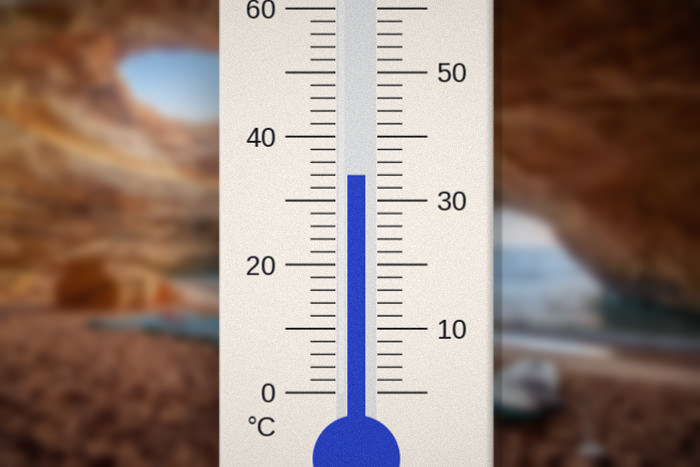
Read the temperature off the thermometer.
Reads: 34 °C
